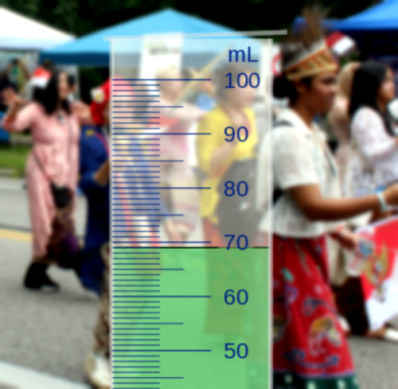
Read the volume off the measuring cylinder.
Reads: 69 mL
